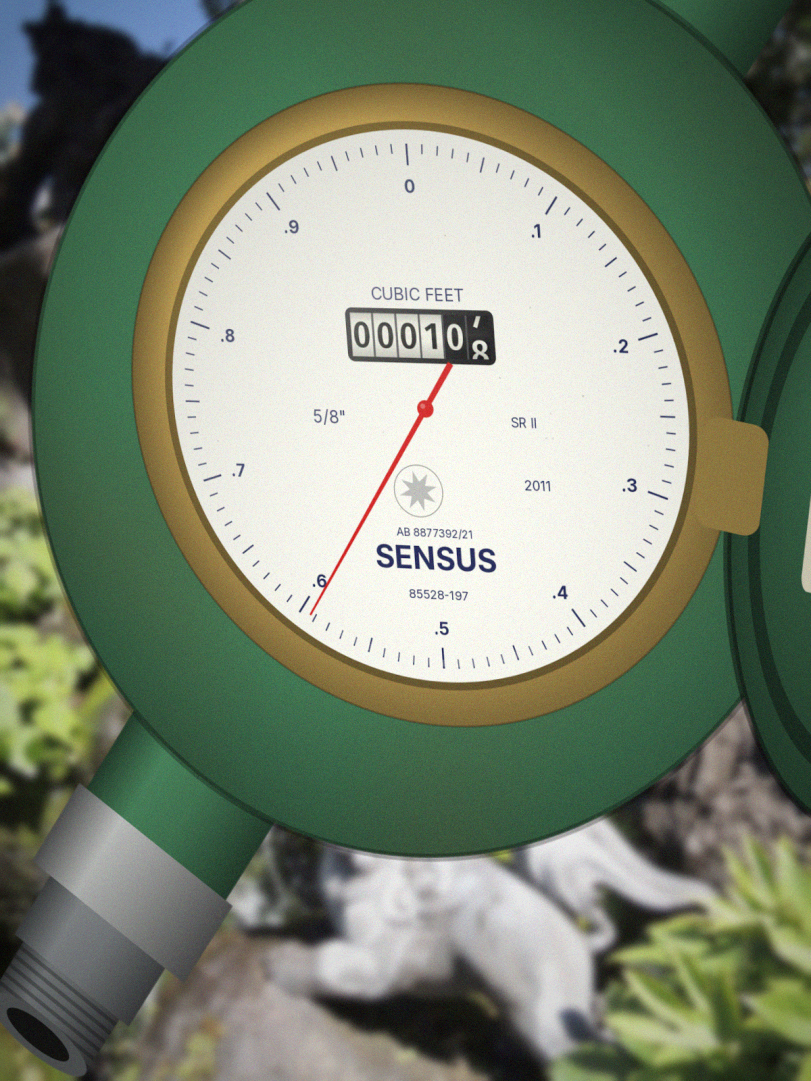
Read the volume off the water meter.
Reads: 107.59 ft³
